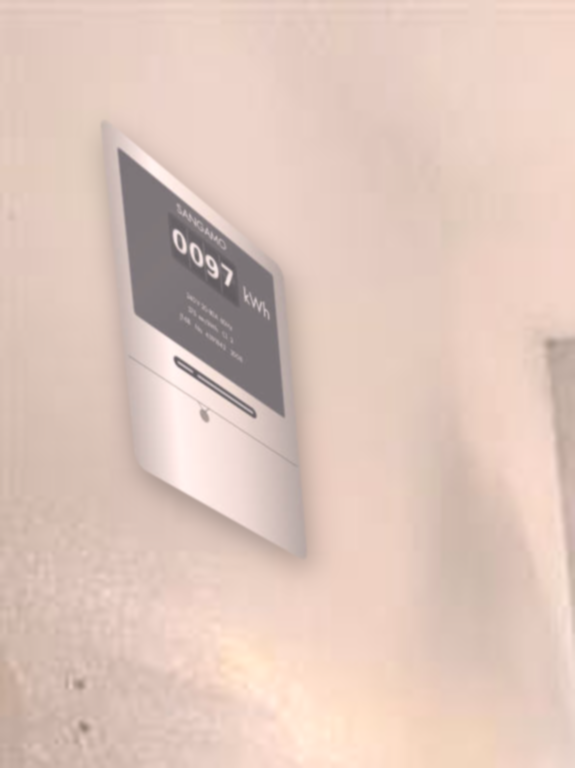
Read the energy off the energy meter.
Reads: 97 kWh
